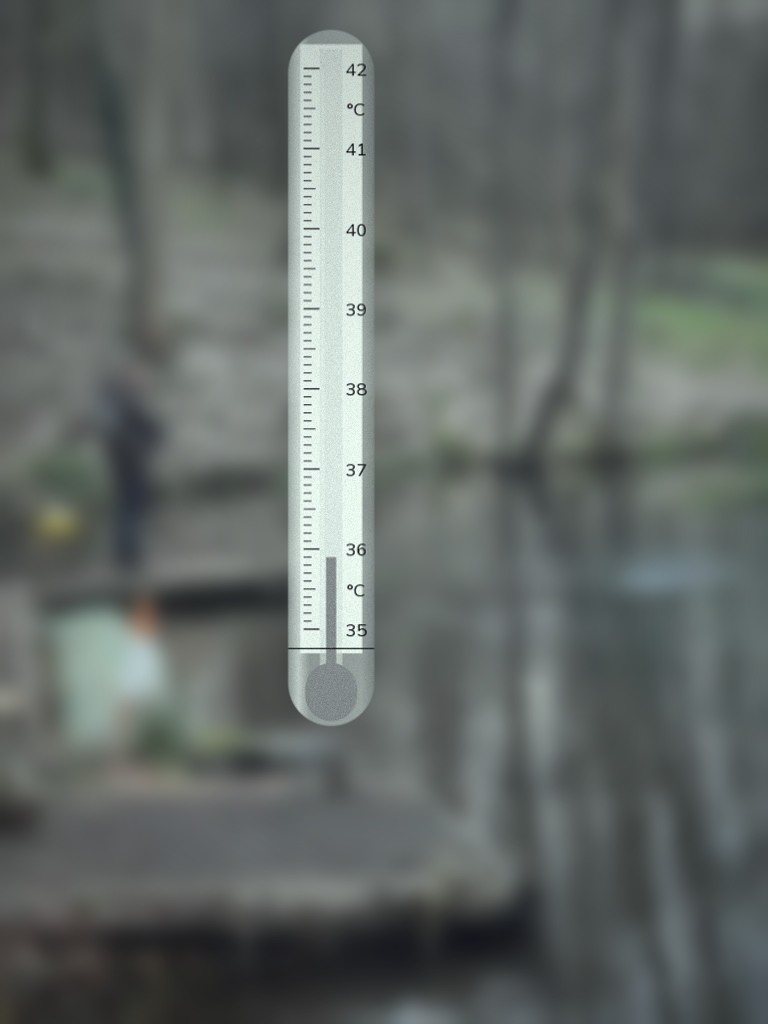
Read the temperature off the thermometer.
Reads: 35.9 °C
